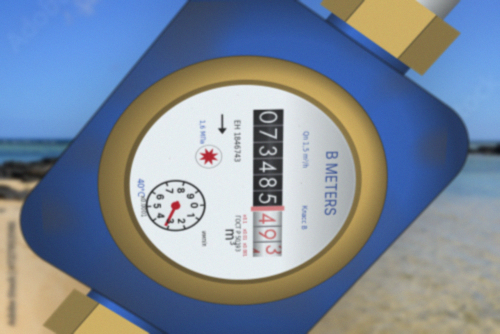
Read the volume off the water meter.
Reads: 73485.4933 m³
